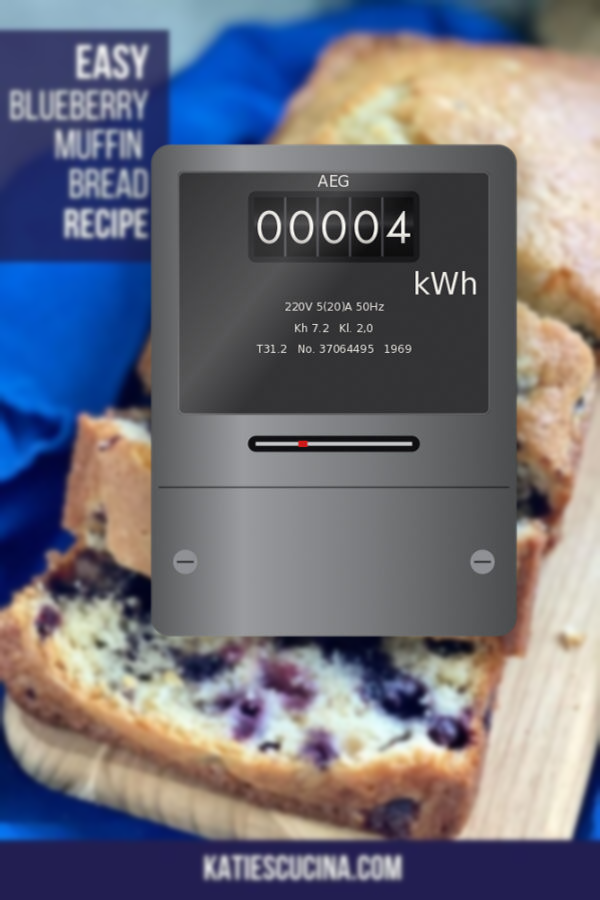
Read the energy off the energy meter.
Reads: 4 kWh
